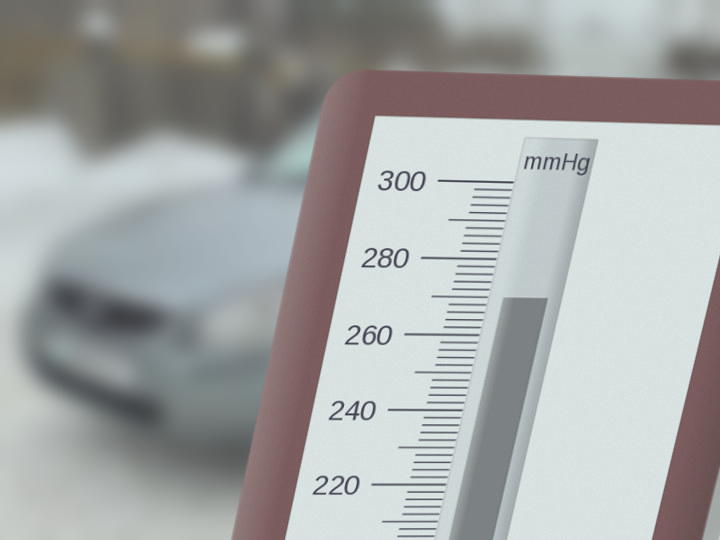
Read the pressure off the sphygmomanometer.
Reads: 270 mmHg
